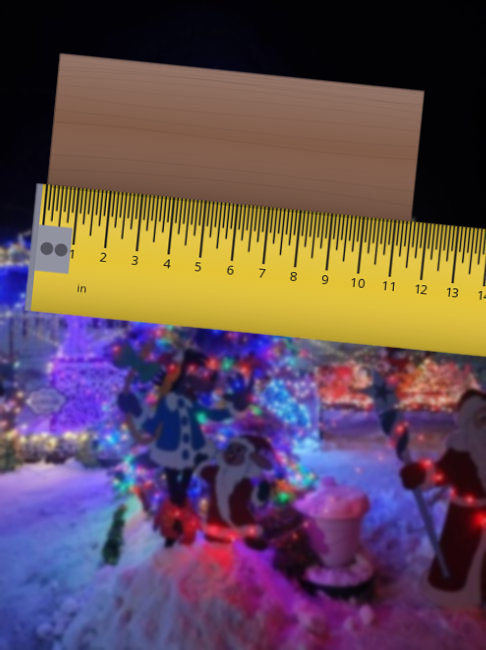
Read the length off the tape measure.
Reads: 11.5 in
